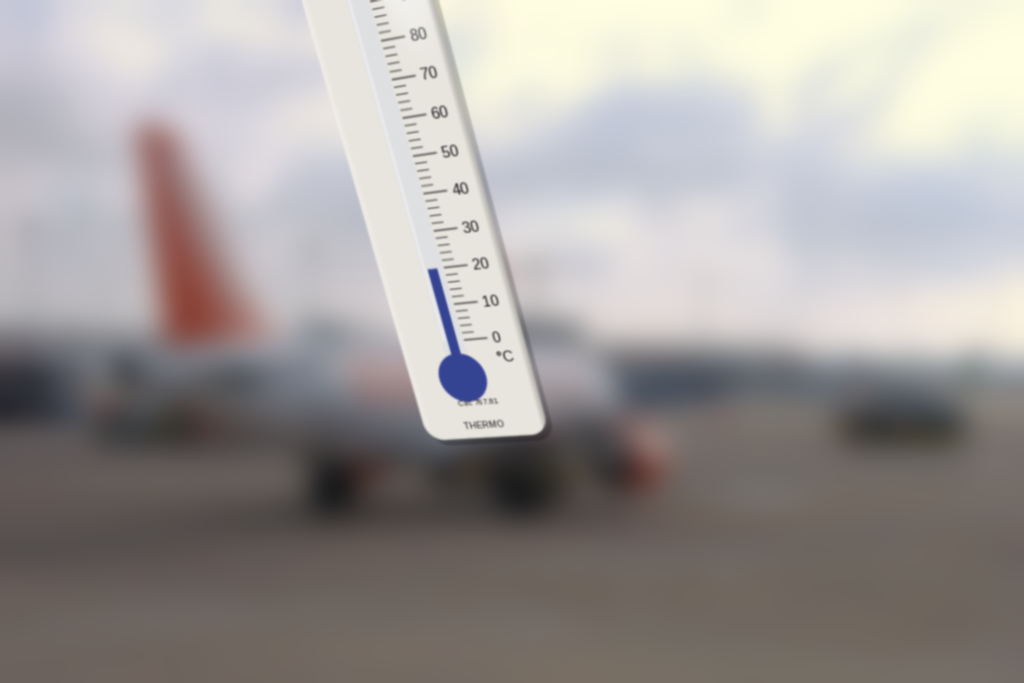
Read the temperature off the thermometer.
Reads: 20 °C
